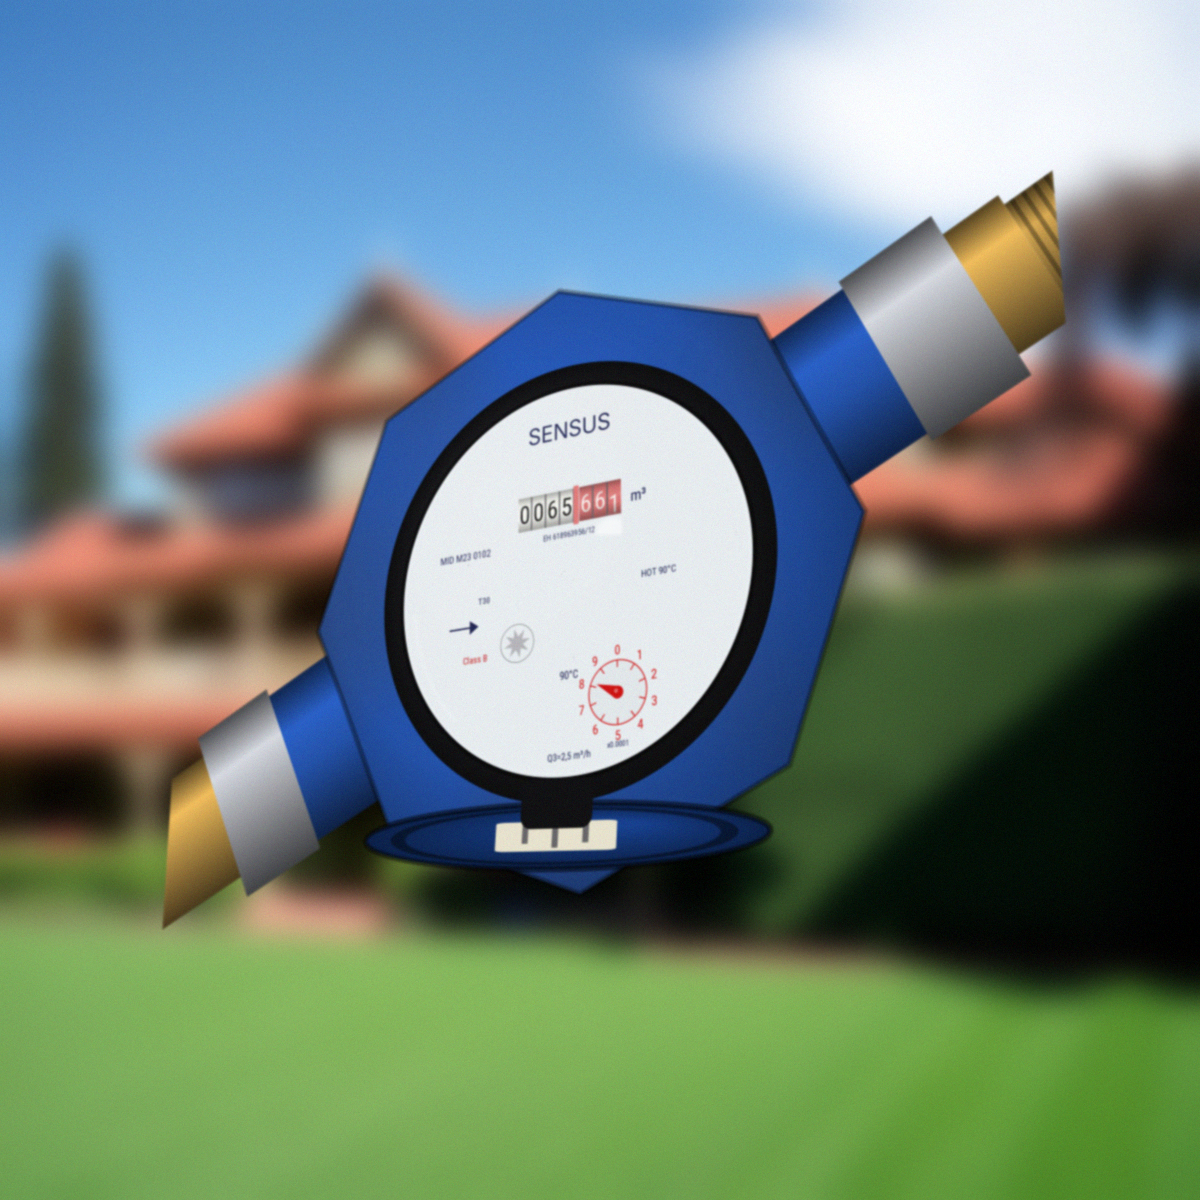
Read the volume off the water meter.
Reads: 65.6608 m³
